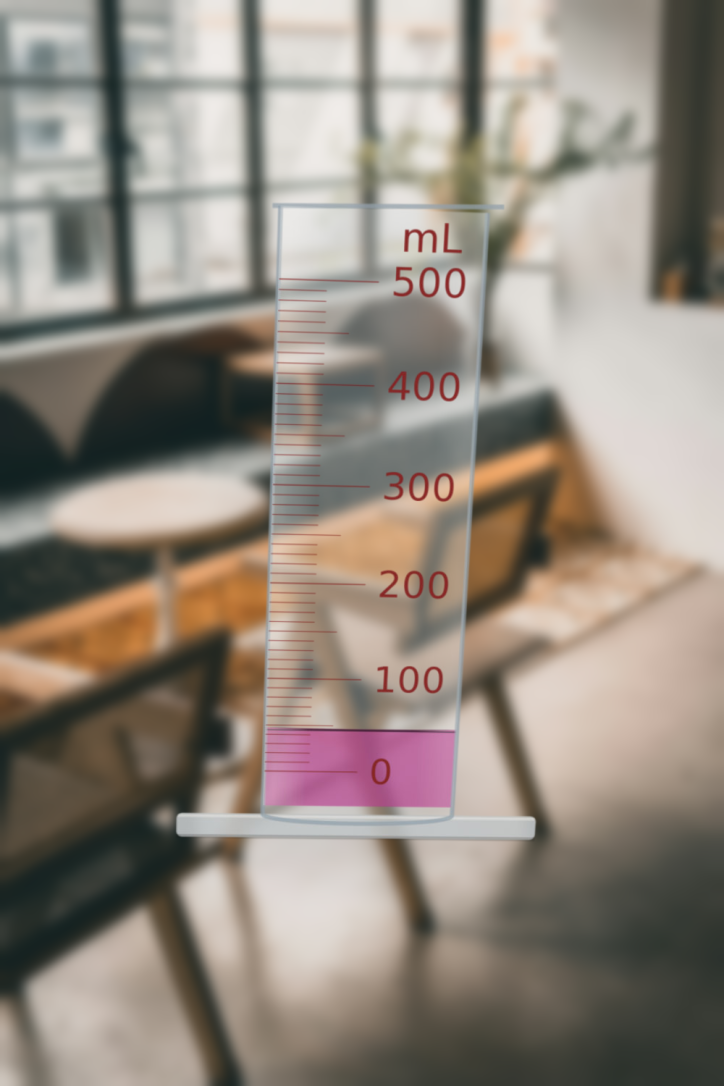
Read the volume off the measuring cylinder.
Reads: 45 mL
